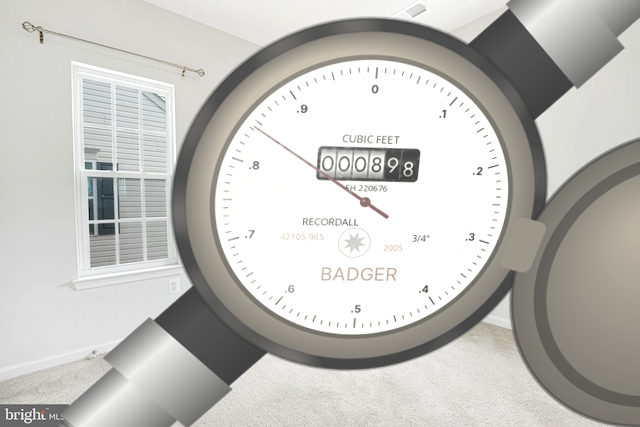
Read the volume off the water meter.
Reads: 897.84 ft³
